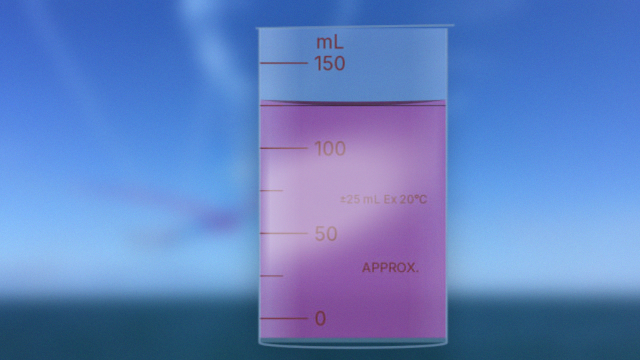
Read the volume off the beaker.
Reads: 125 mL
